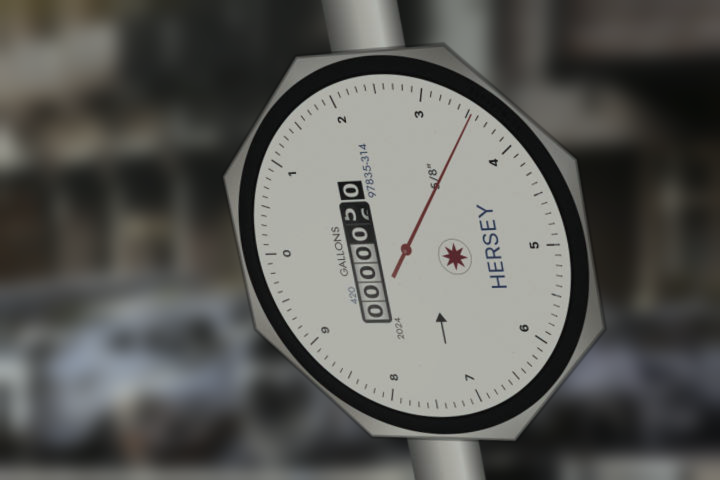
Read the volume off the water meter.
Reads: 53.5 gal
